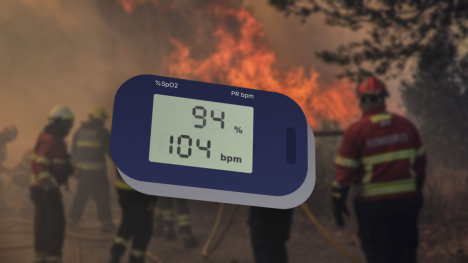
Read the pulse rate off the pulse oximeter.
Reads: 104 bpm
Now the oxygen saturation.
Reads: 94 %
